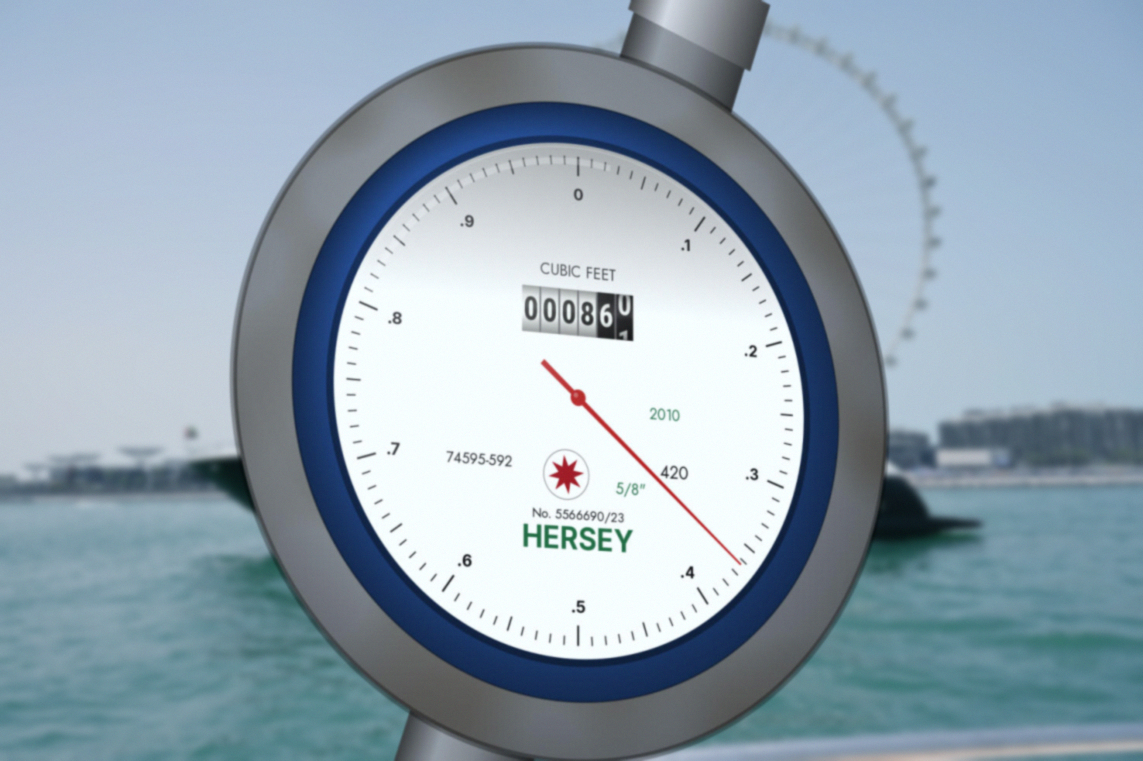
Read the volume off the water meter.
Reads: 860.36 ft³
